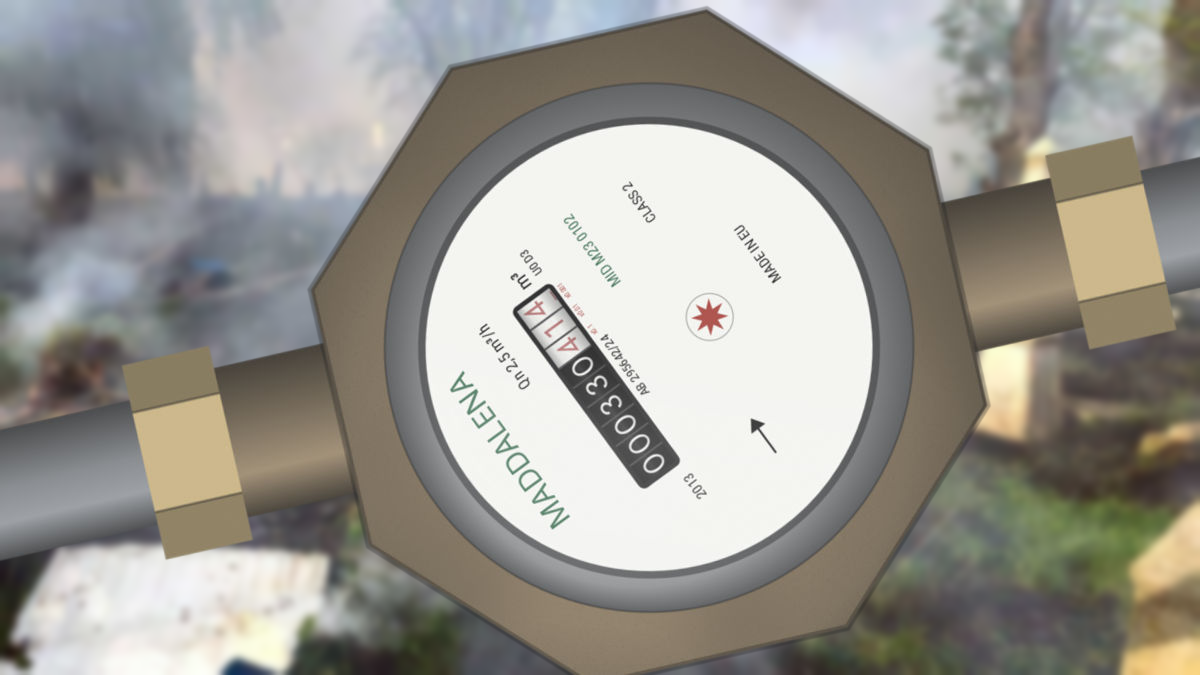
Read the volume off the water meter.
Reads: 330.414 m³
